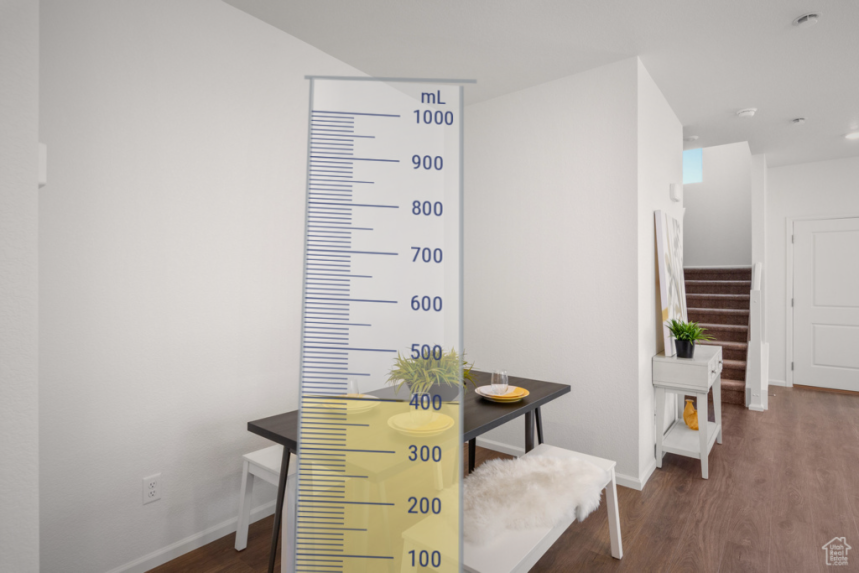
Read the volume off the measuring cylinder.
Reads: 400 mL
